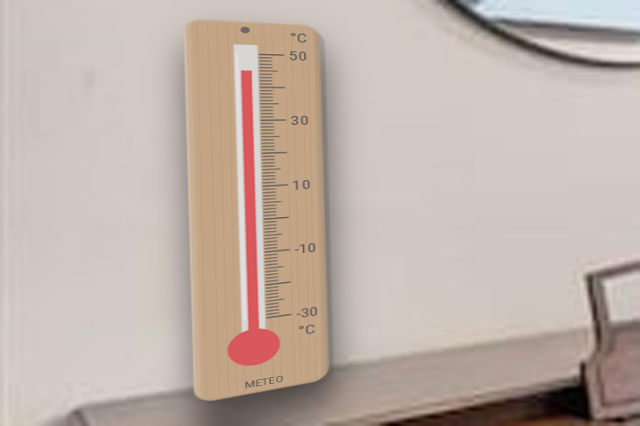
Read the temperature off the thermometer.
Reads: 45 °C
